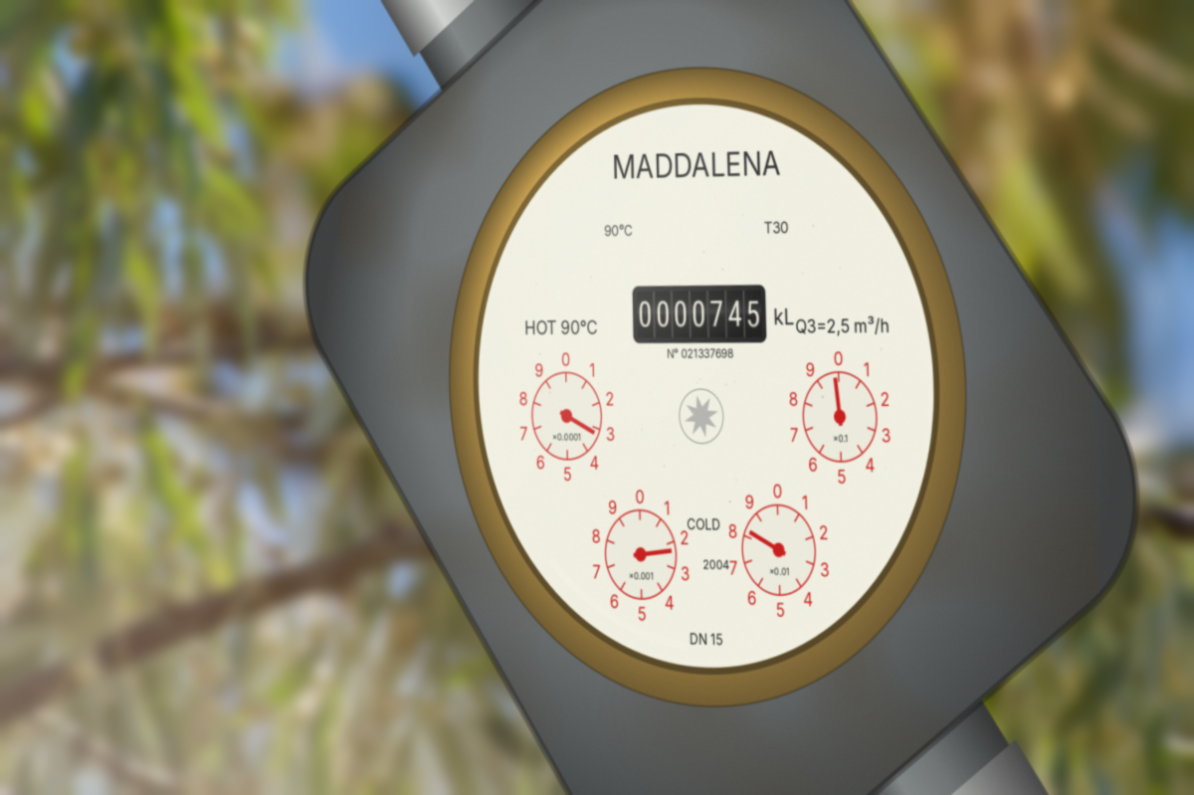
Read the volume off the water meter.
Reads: 744.9823 kL
